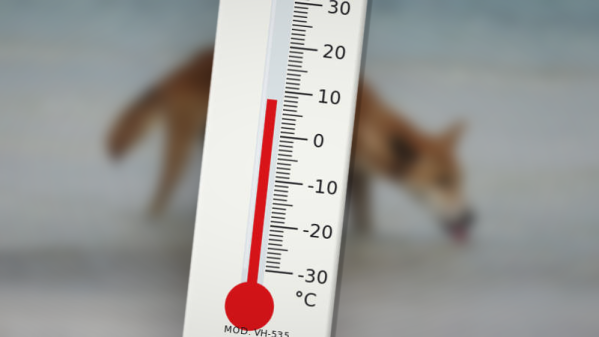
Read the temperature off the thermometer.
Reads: 8 °C
